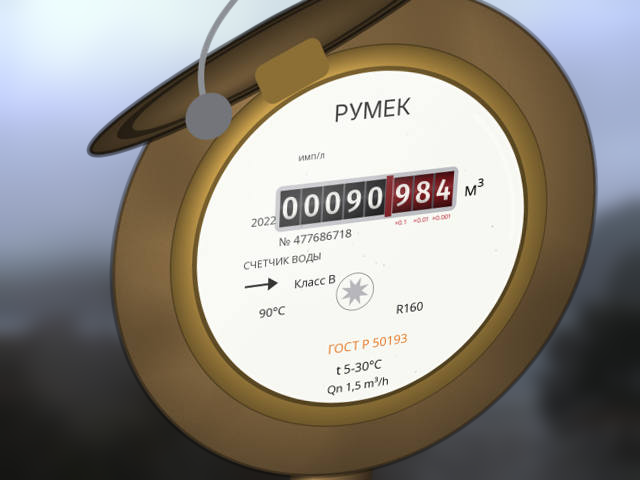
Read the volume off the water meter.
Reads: 90.984 m³
